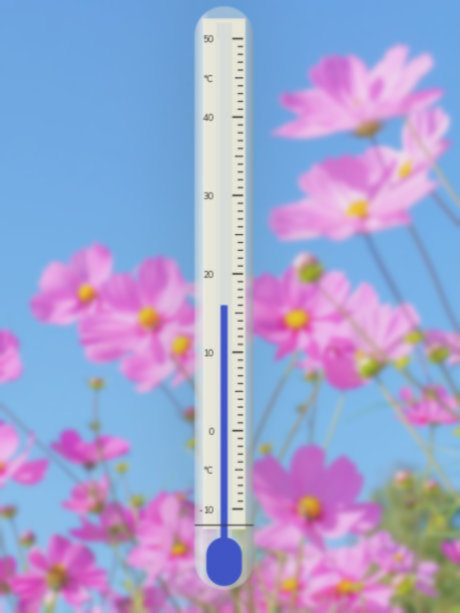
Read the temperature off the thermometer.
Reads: 16 °C
